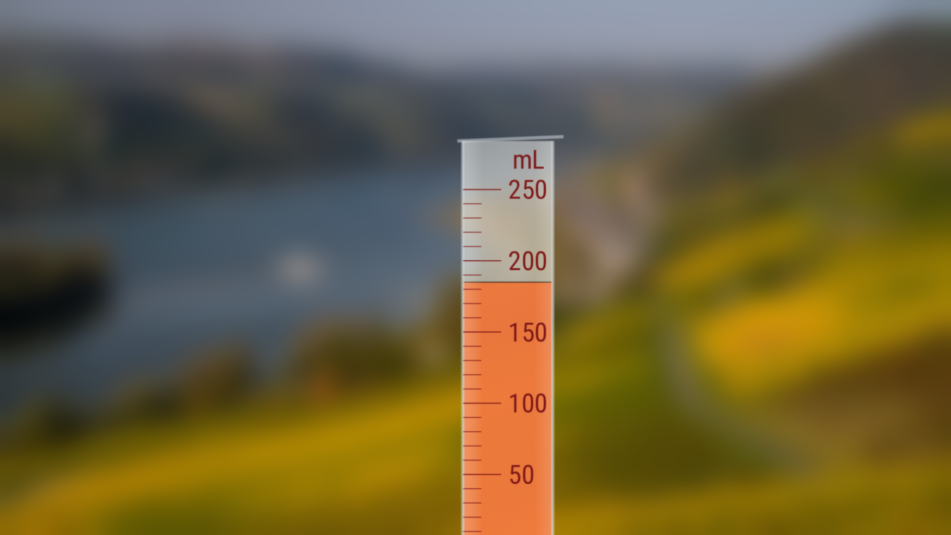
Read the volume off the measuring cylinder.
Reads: 185 mL
